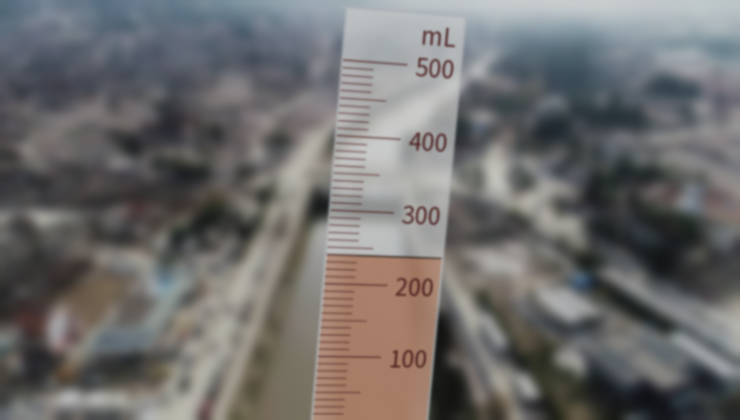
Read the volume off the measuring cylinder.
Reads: 240 mL
